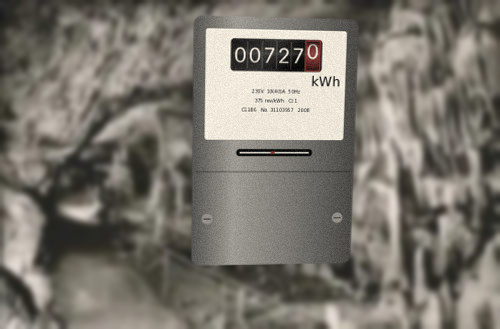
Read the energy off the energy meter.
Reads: 727.0 kWh
